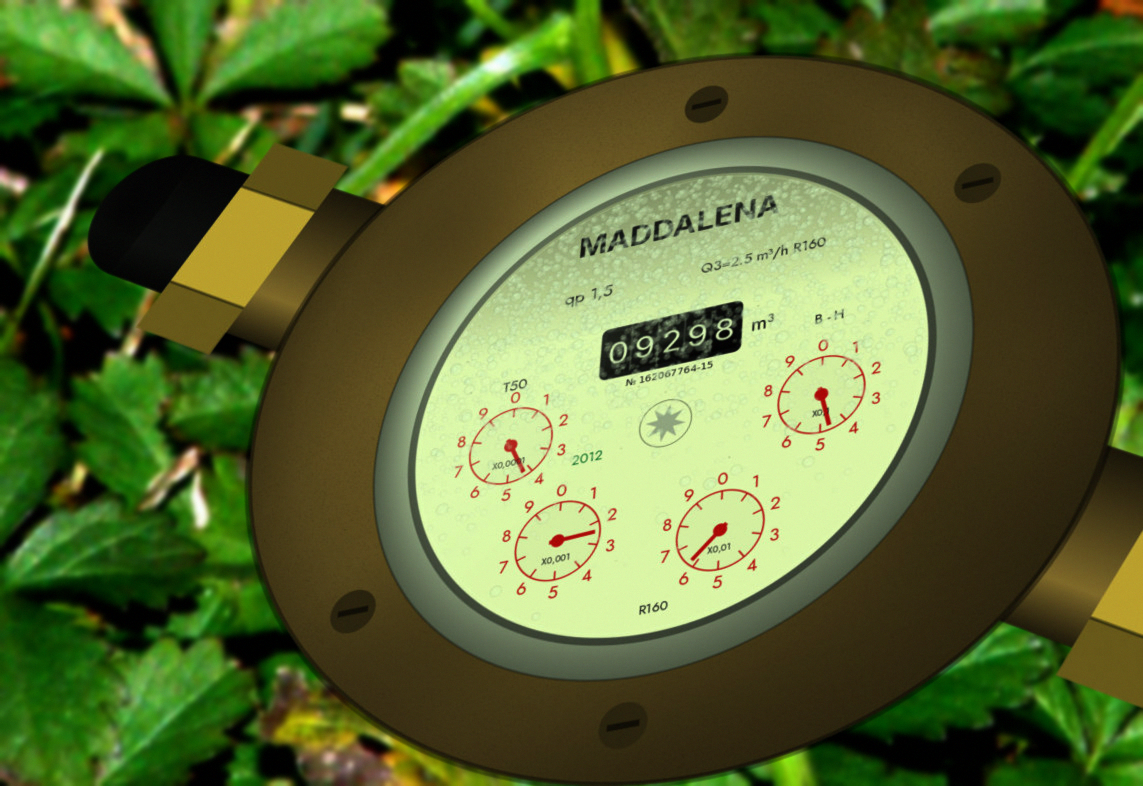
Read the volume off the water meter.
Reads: 9298.4624 m³
